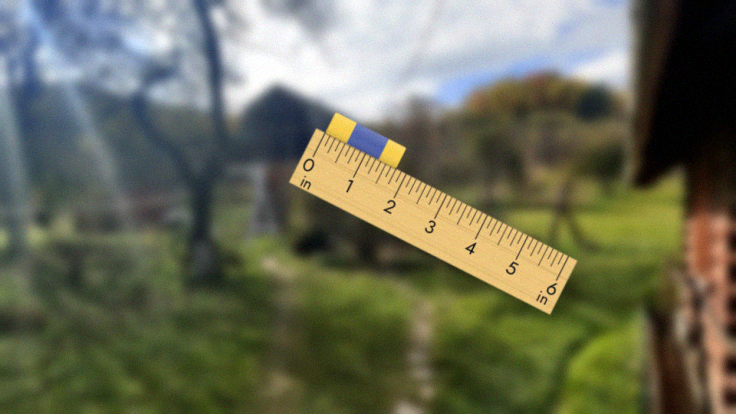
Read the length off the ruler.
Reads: 1.75 in
